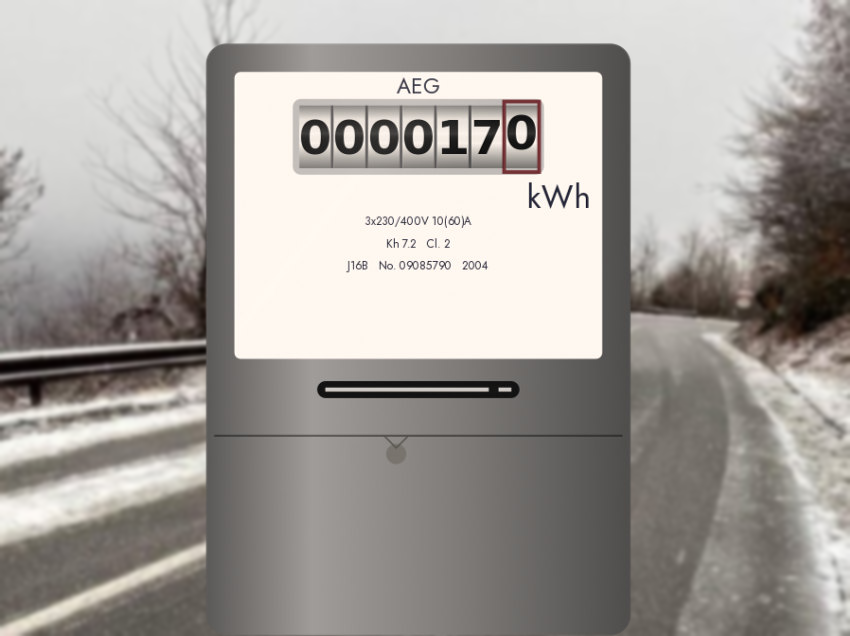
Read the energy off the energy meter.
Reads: 17.0 kWh
